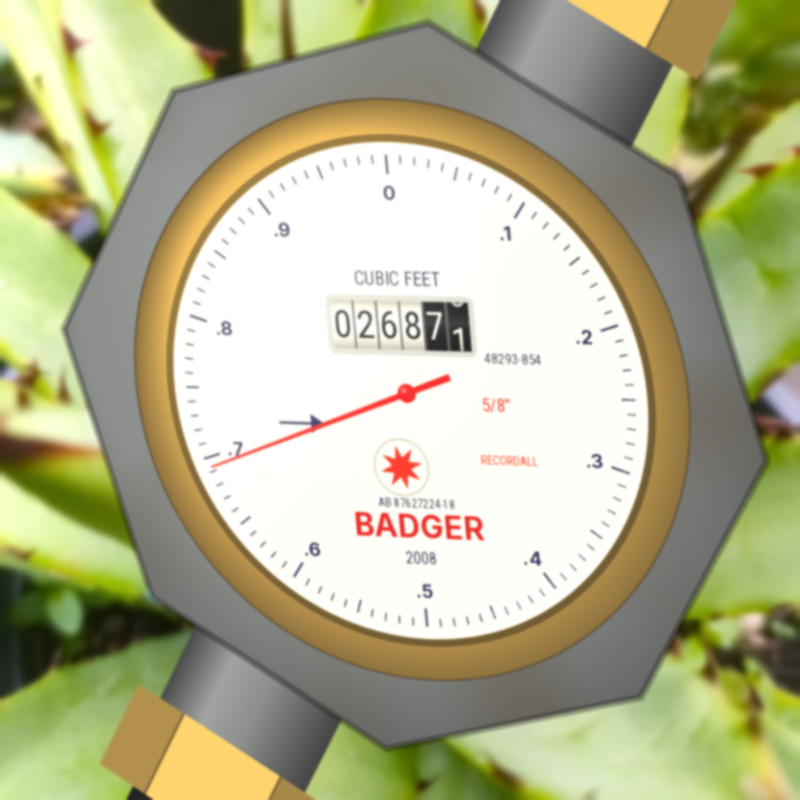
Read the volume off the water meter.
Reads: 26870.69 ft³
